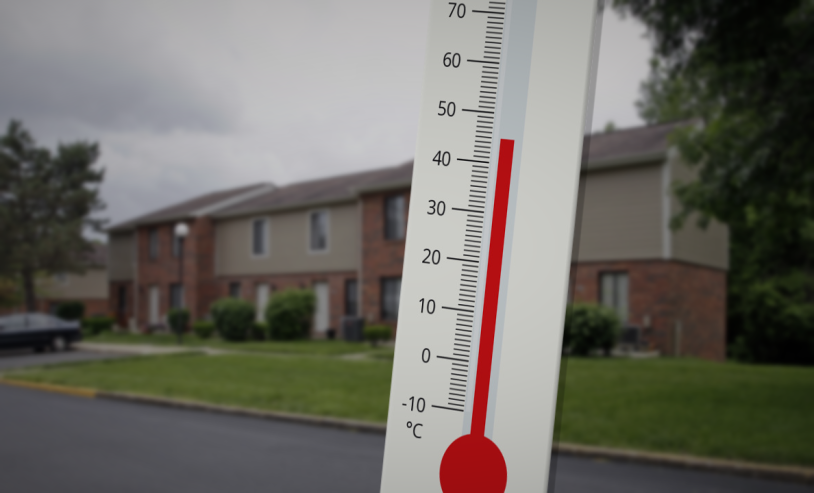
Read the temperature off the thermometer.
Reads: 45 °C
